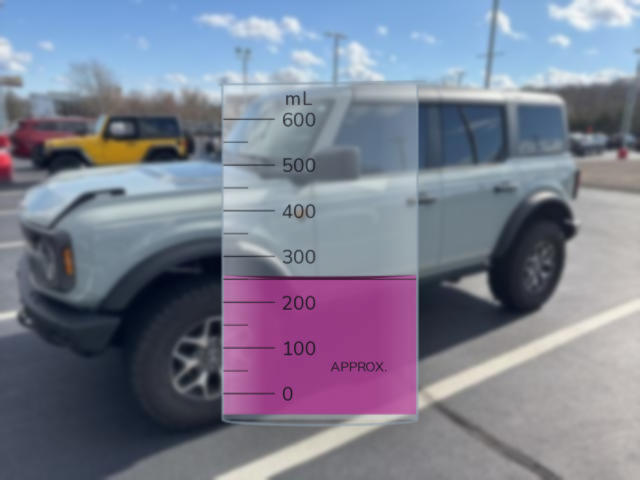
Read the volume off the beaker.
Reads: 250 mL
